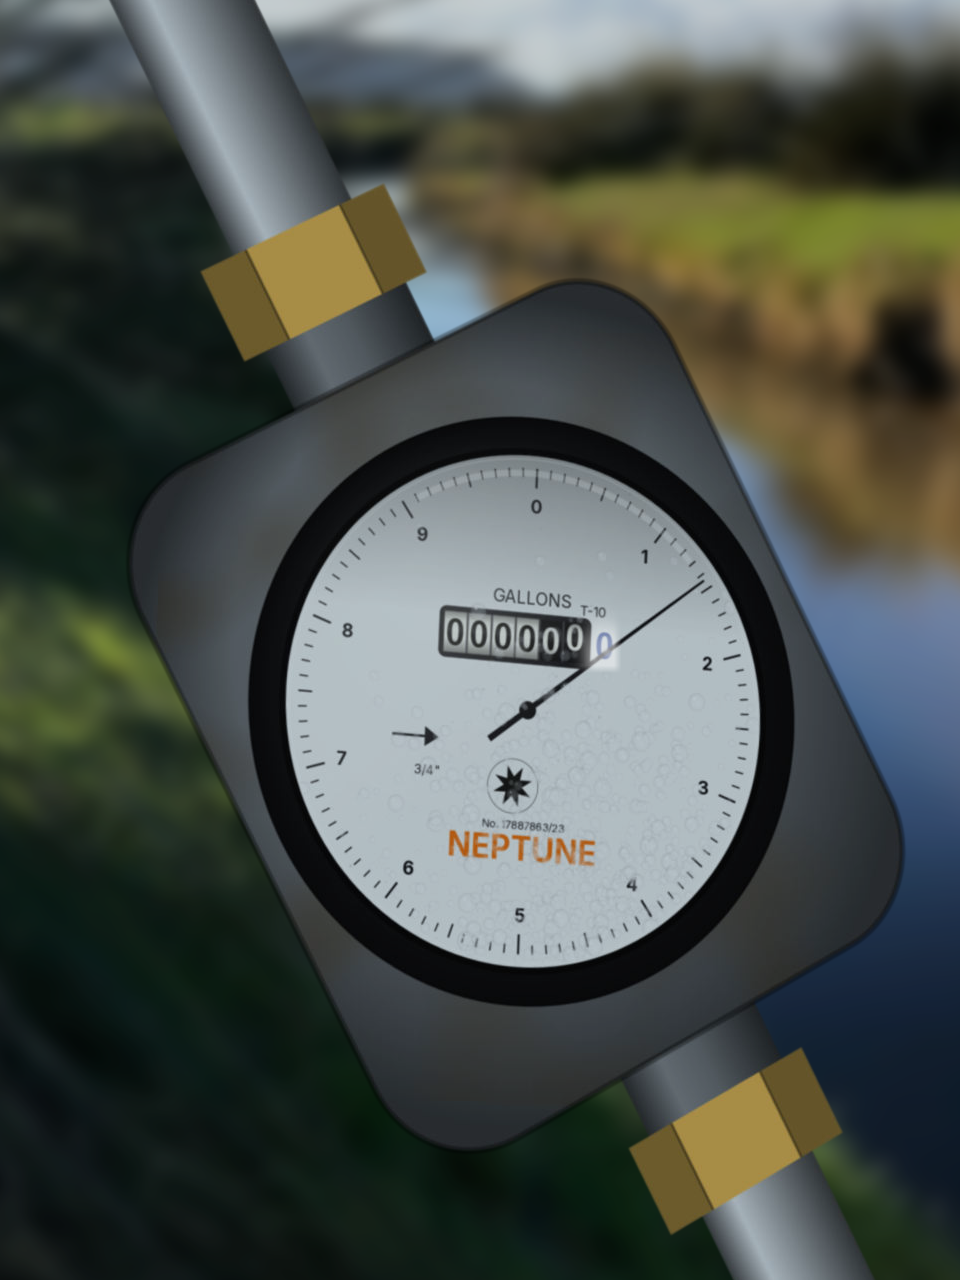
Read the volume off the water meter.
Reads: 1.4 gal
